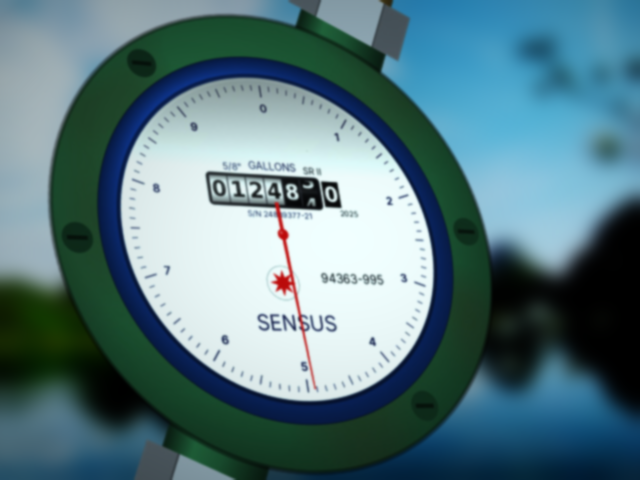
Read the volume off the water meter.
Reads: 124834.9 gal
